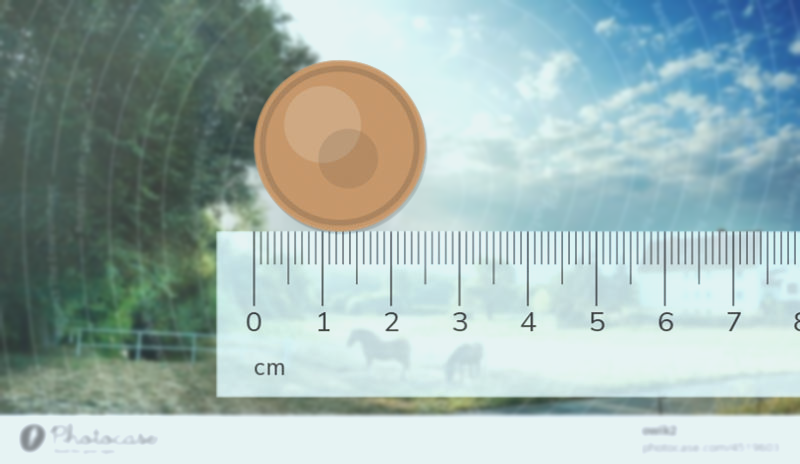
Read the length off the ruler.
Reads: 2.5 cm
